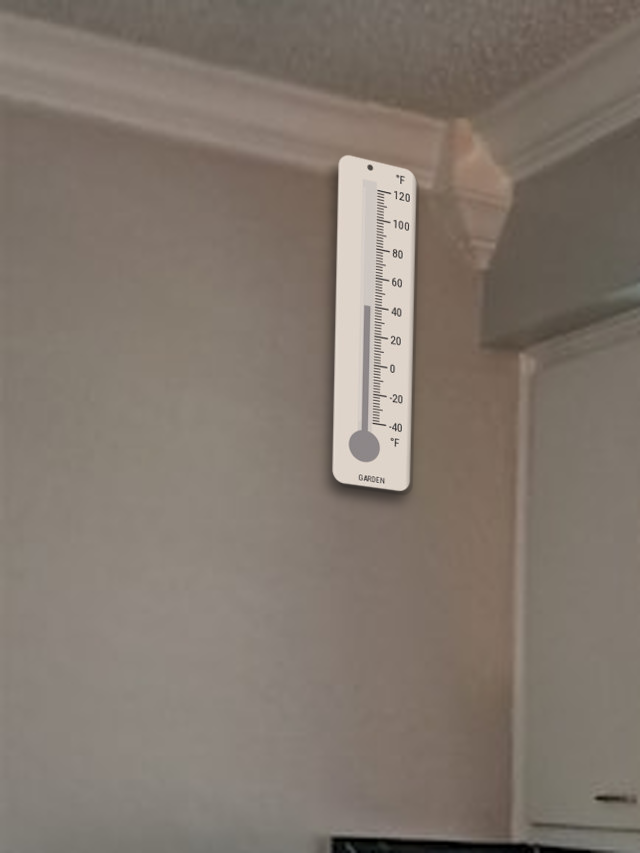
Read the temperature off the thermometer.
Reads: 40 °F
